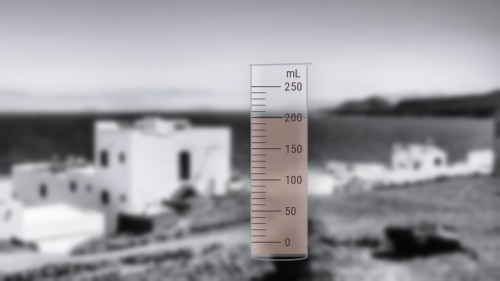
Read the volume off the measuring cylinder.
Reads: 200 mL
